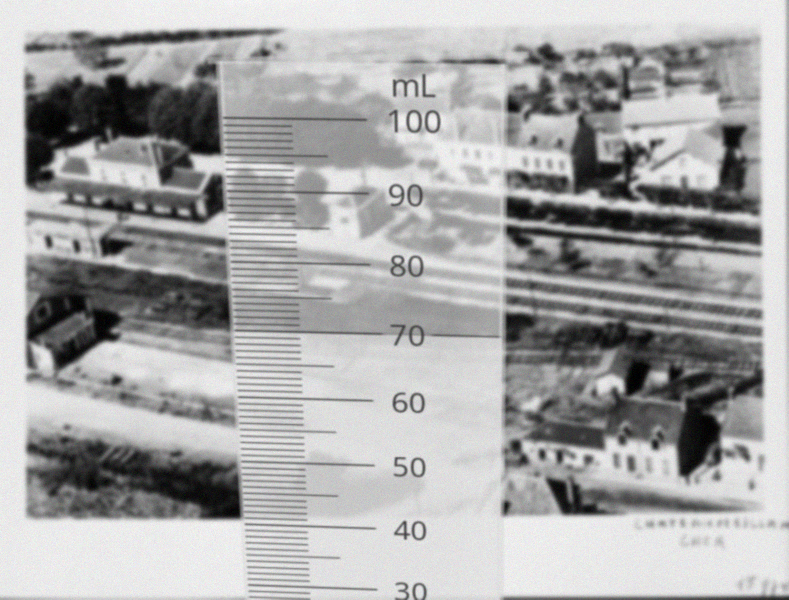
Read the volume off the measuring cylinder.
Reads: 70 mL
